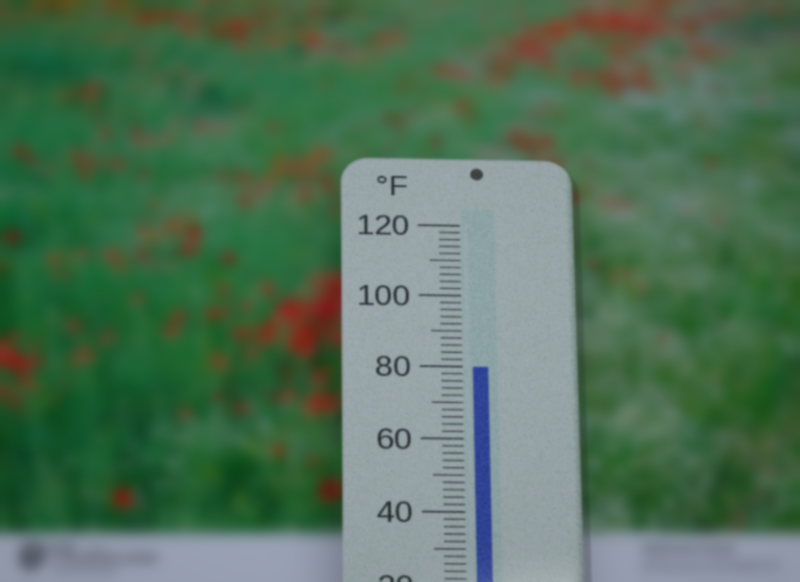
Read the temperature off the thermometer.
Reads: 80 °F
